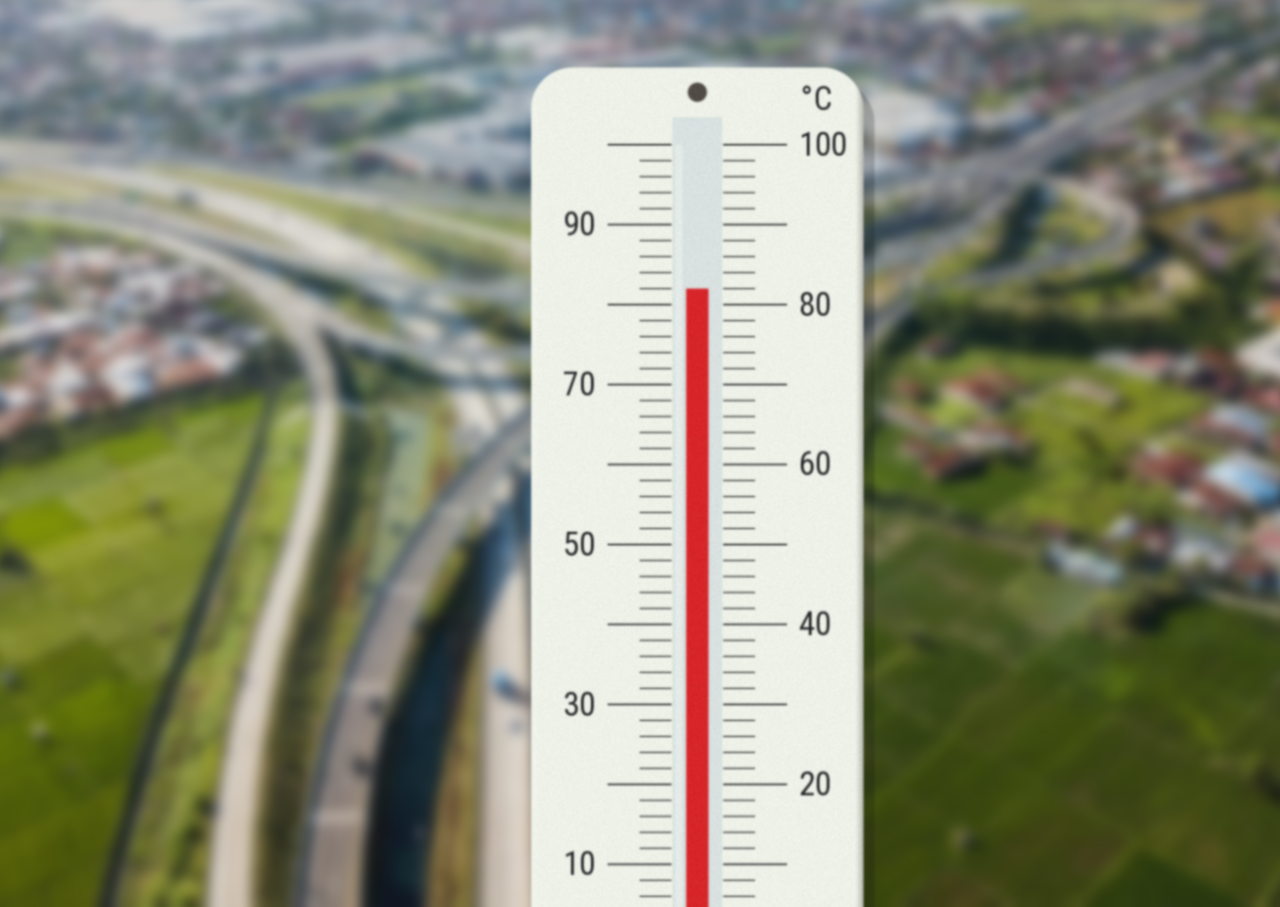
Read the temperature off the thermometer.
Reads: 82 °C
